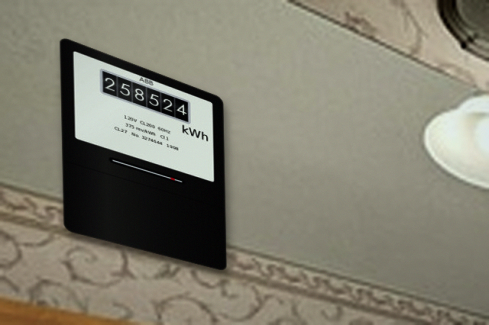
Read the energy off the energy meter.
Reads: 258524 kWh
